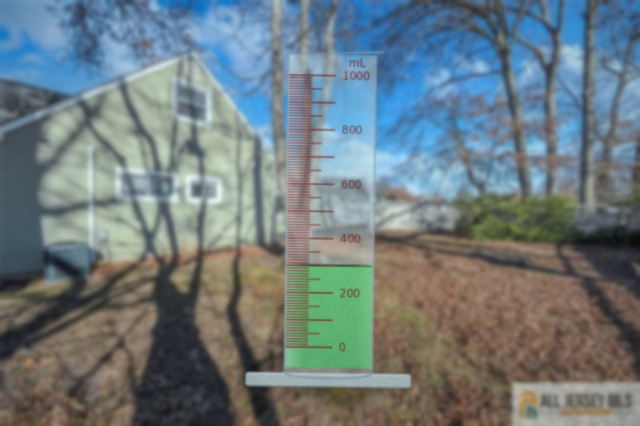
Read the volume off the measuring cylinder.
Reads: 300 mL
